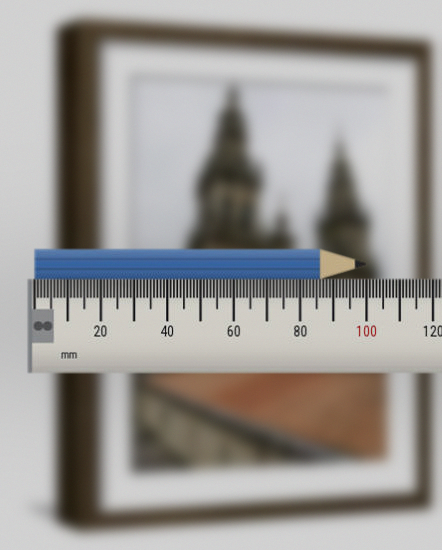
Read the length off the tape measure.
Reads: 100 mm
